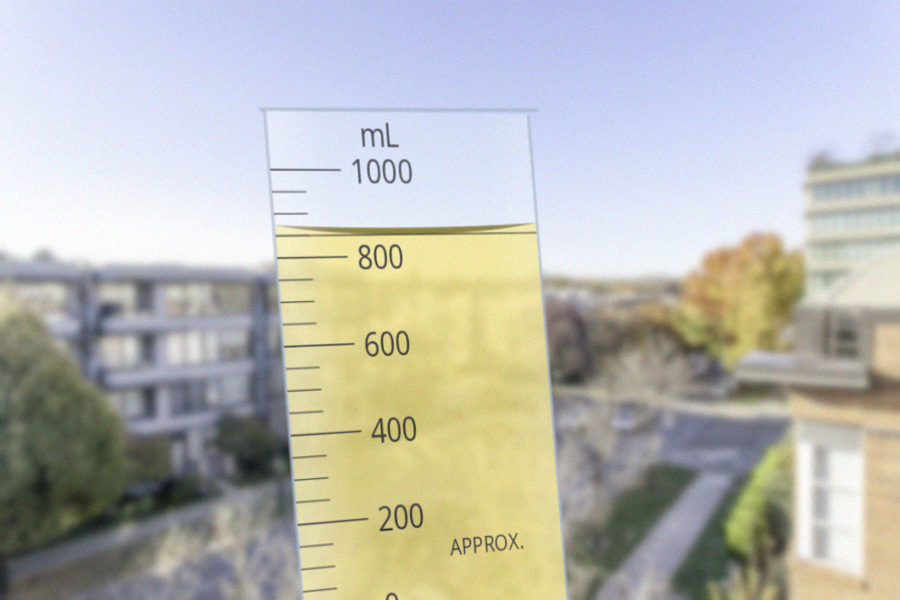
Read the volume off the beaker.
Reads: 850 mL
